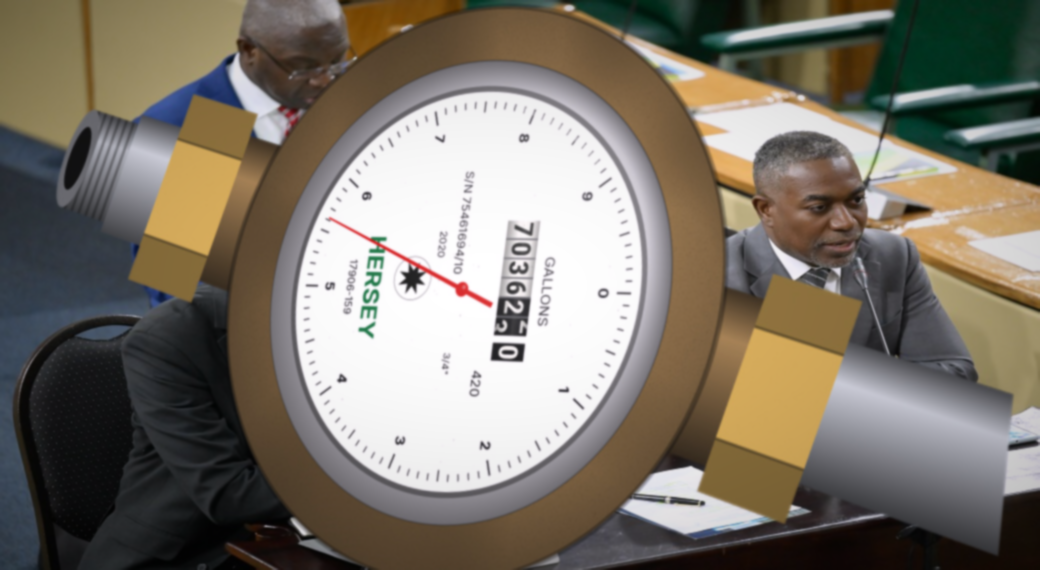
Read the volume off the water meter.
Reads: 7036225.6 gal
